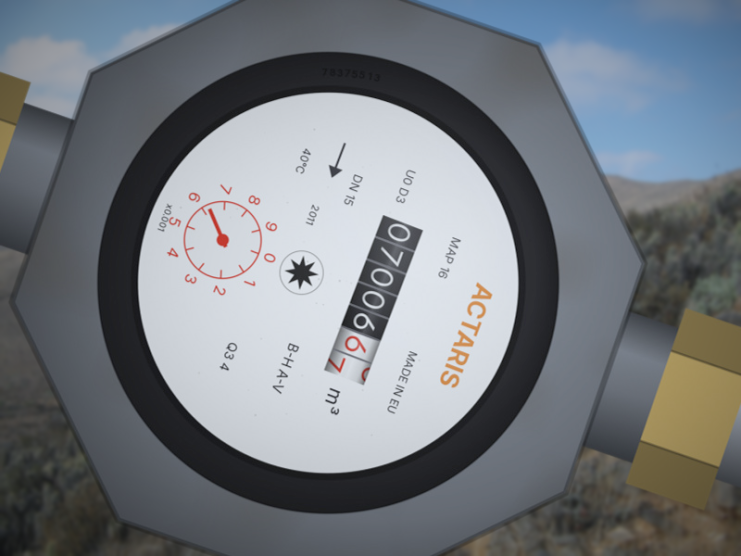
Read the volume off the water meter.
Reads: 7006.666 m³
